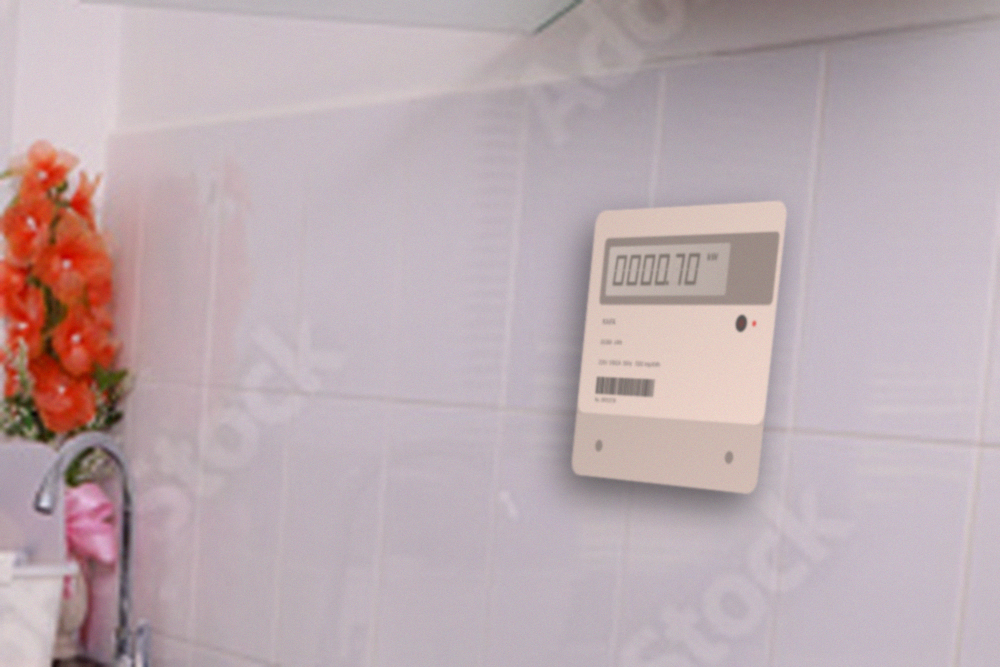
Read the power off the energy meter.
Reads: 0.70 kW
